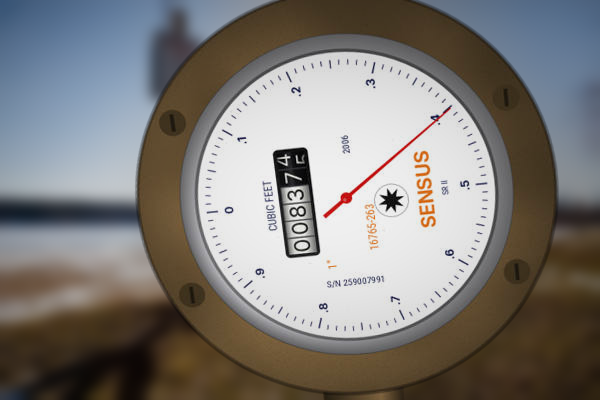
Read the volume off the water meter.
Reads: 8374.40 ft³
